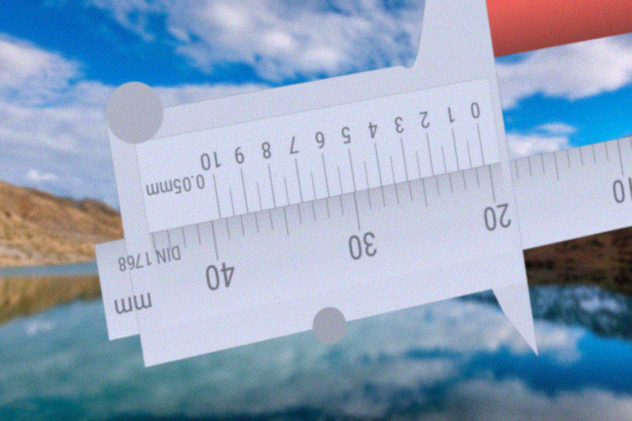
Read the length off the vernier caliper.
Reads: 20.4 mm
